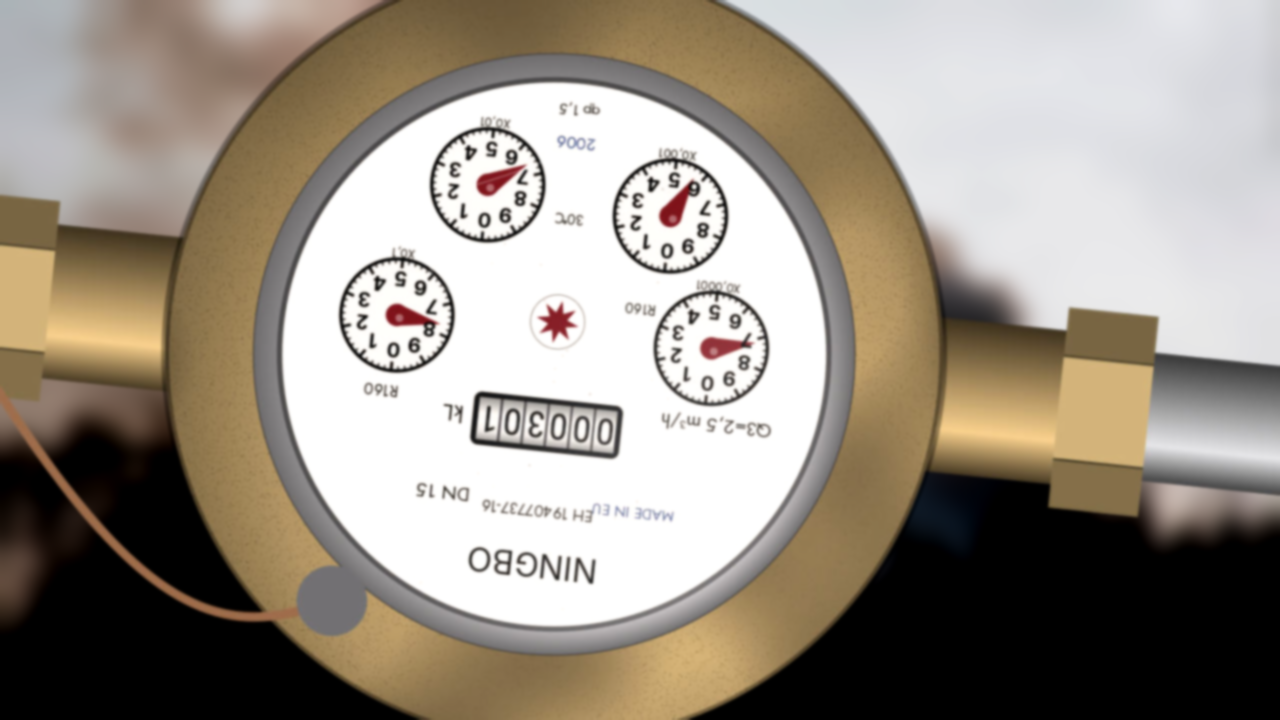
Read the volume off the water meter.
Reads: 301.7657 kL
